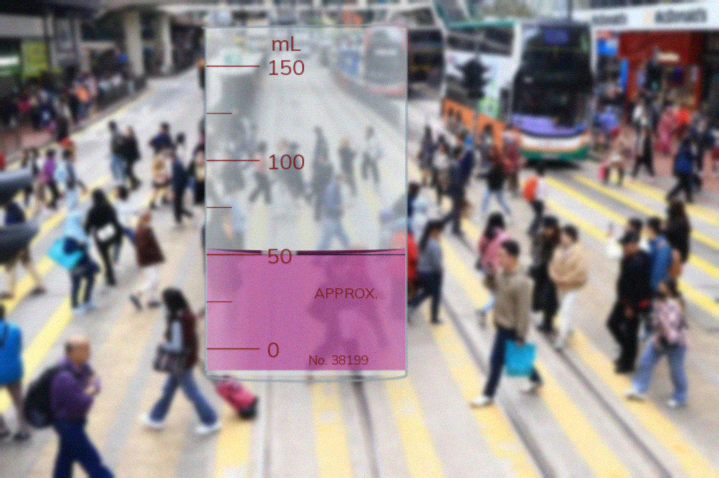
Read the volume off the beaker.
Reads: 50 mL
